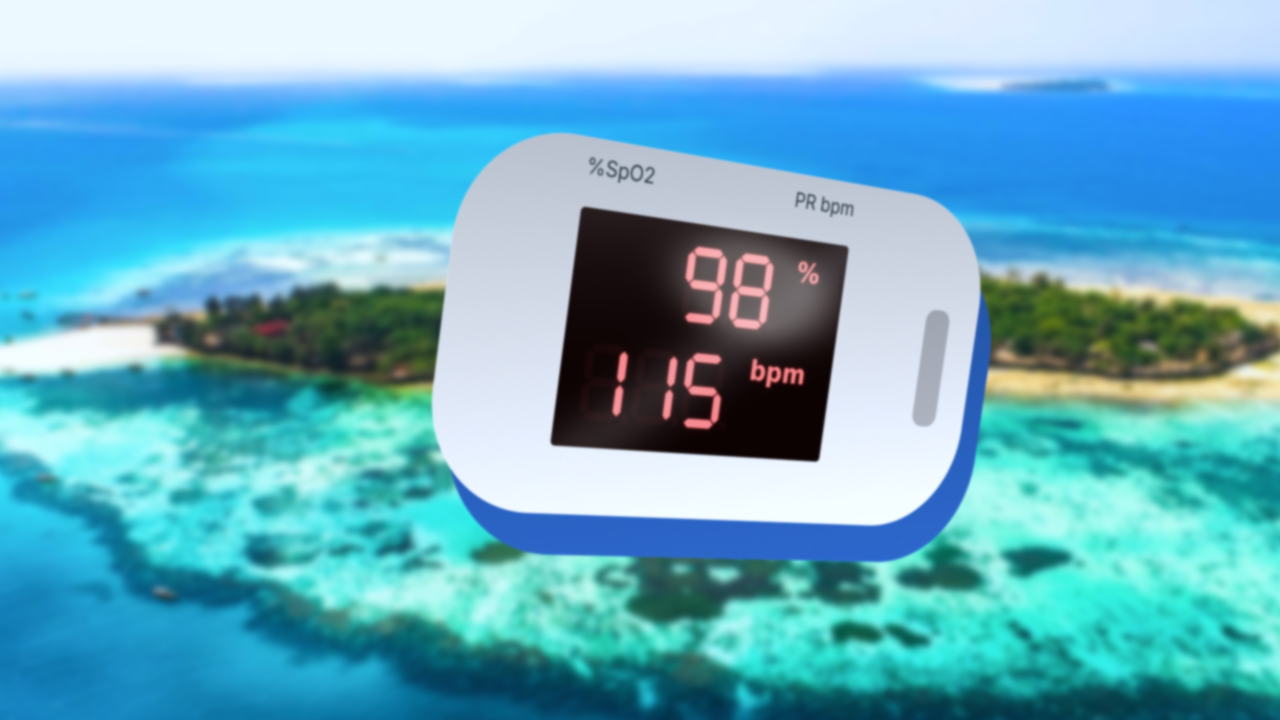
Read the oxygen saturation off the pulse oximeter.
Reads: 98 %
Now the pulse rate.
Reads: 115 bpm
